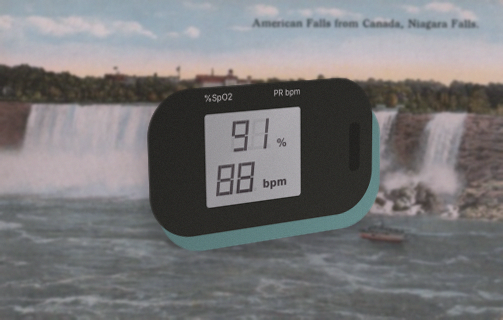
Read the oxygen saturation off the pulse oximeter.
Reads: 91 %
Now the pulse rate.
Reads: 88 bpm
